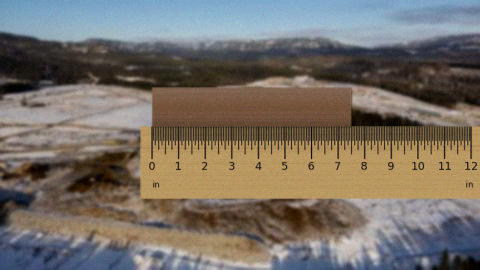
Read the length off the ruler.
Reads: 7.5 in
